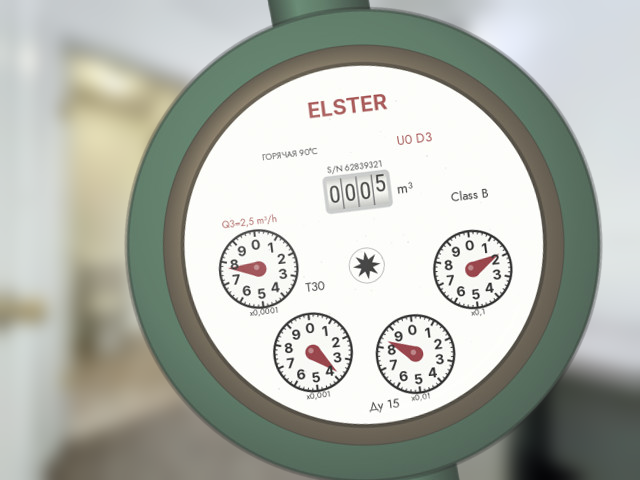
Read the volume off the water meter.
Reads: 5.1837 m³
